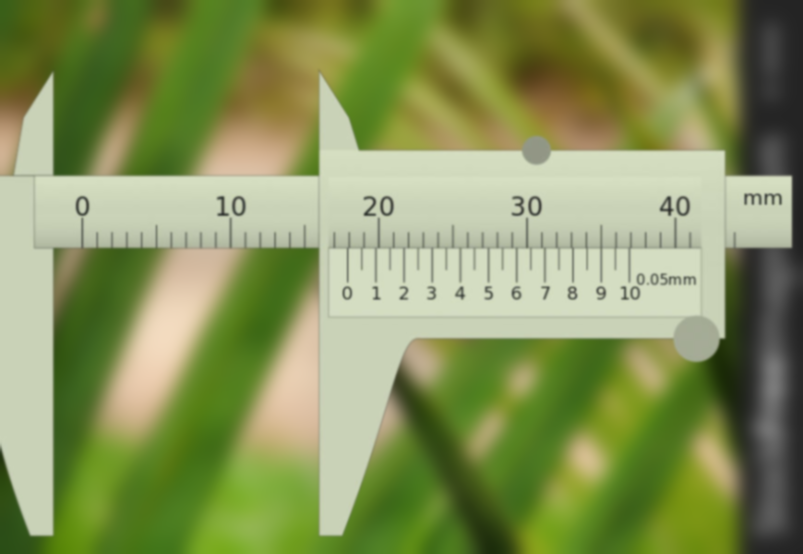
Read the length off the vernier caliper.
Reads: 17.9 mm
